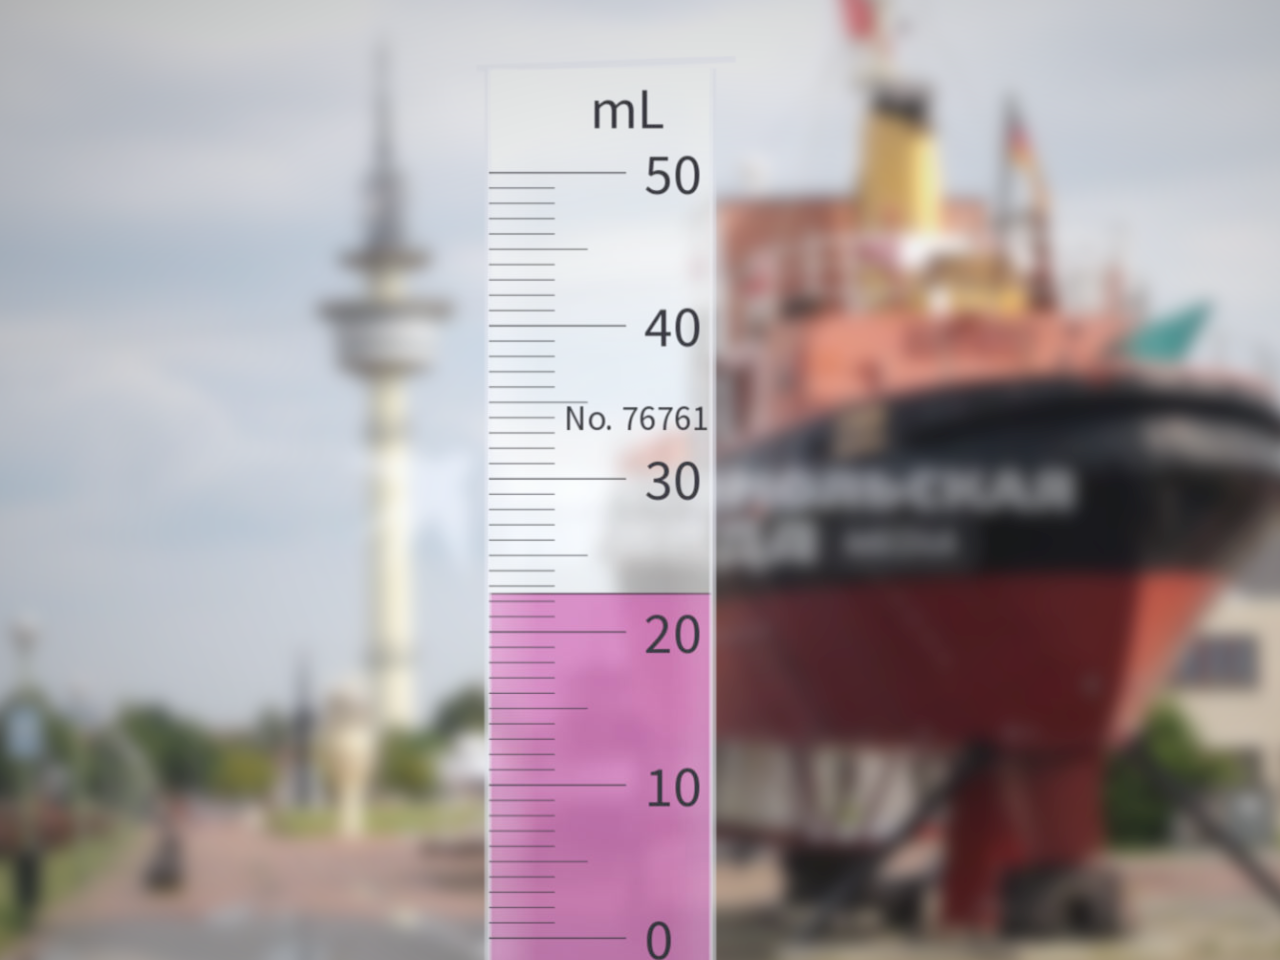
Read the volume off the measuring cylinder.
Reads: 22.5 mL
